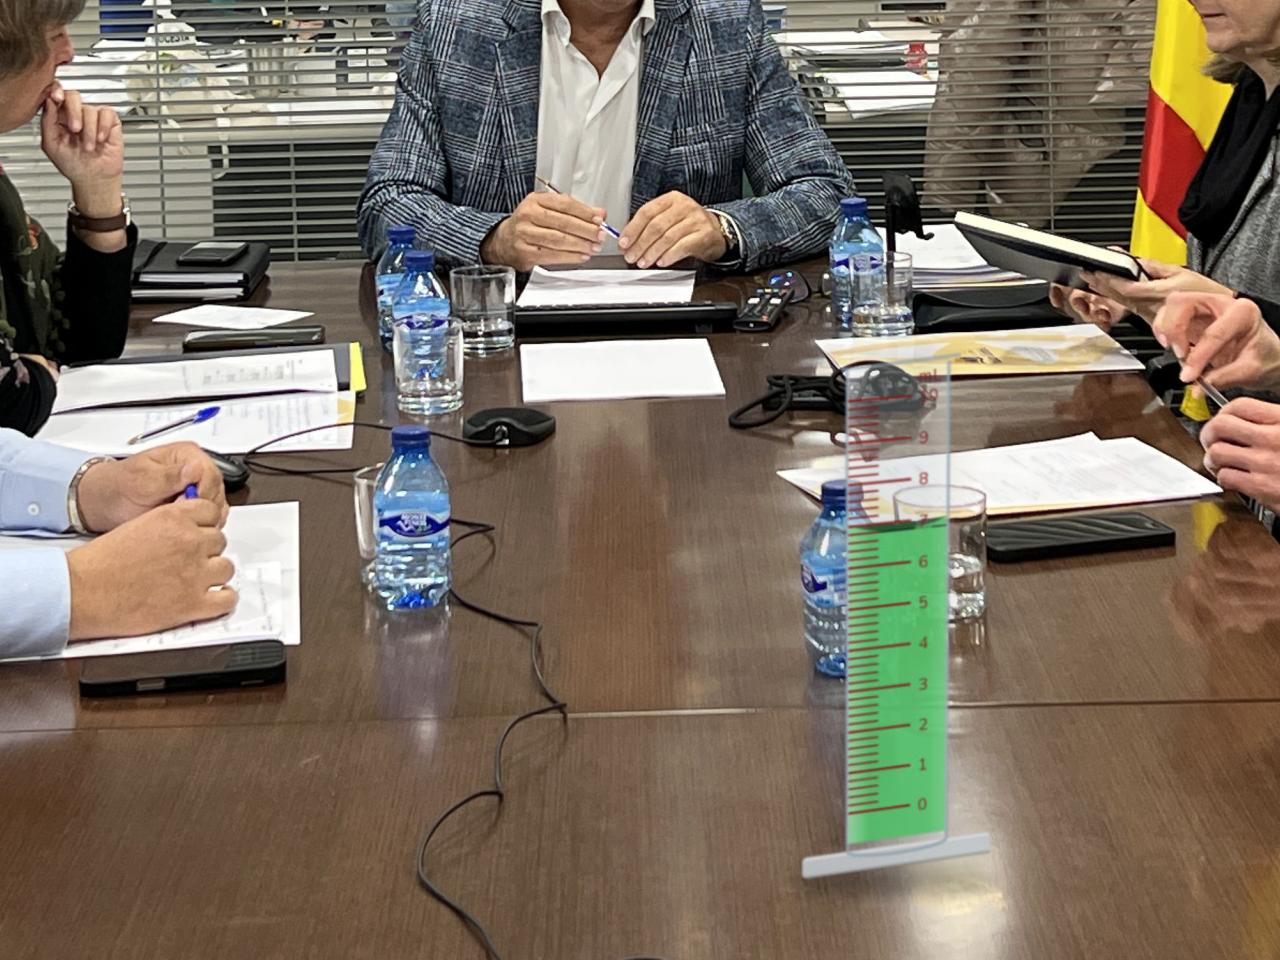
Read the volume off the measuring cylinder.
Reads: 6.8 mL
